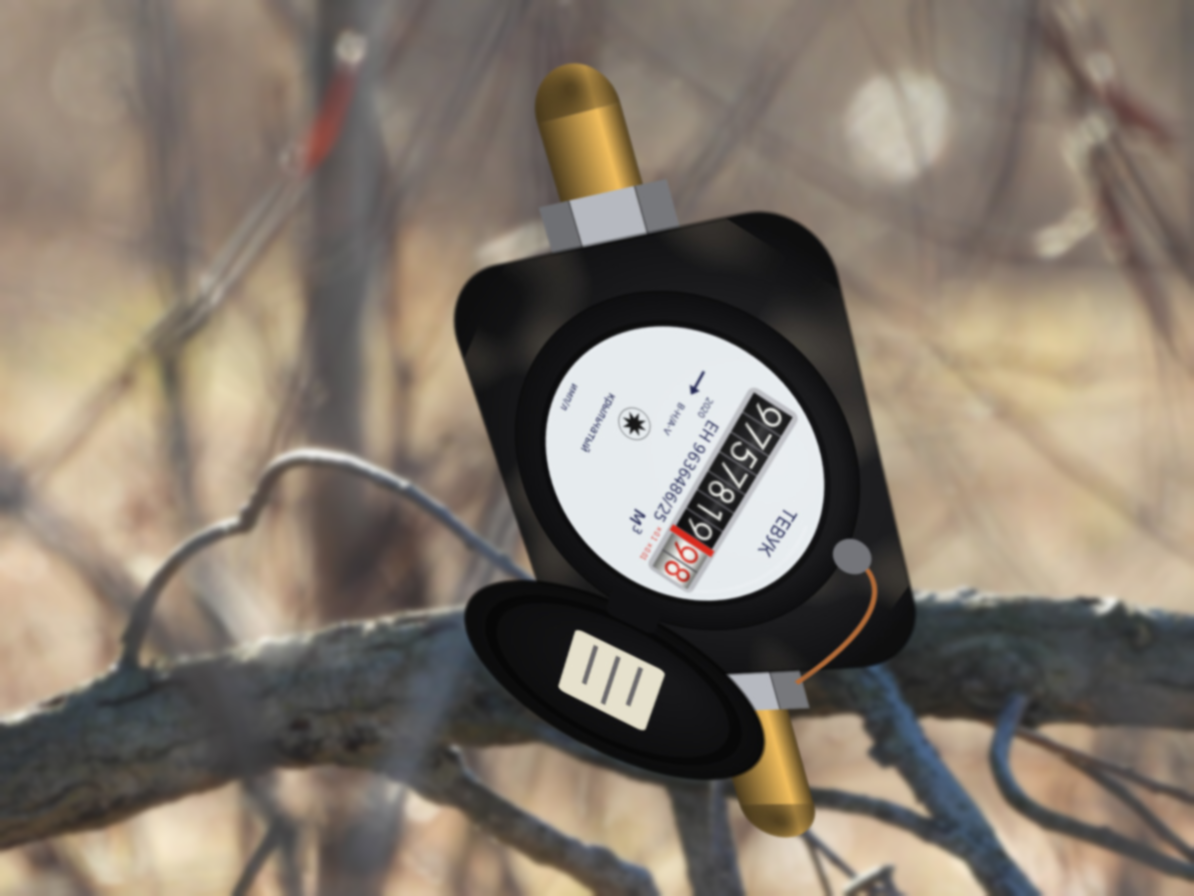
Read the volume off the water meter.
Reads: 9757819.98 m³
